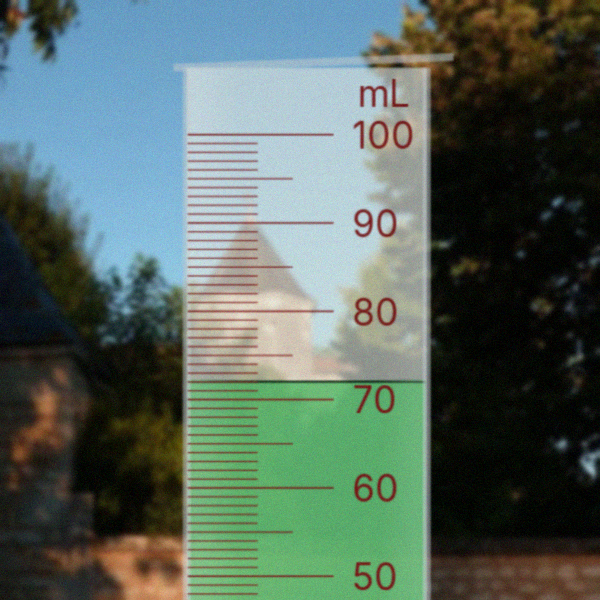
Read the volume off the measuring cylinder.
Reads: 72 mL
